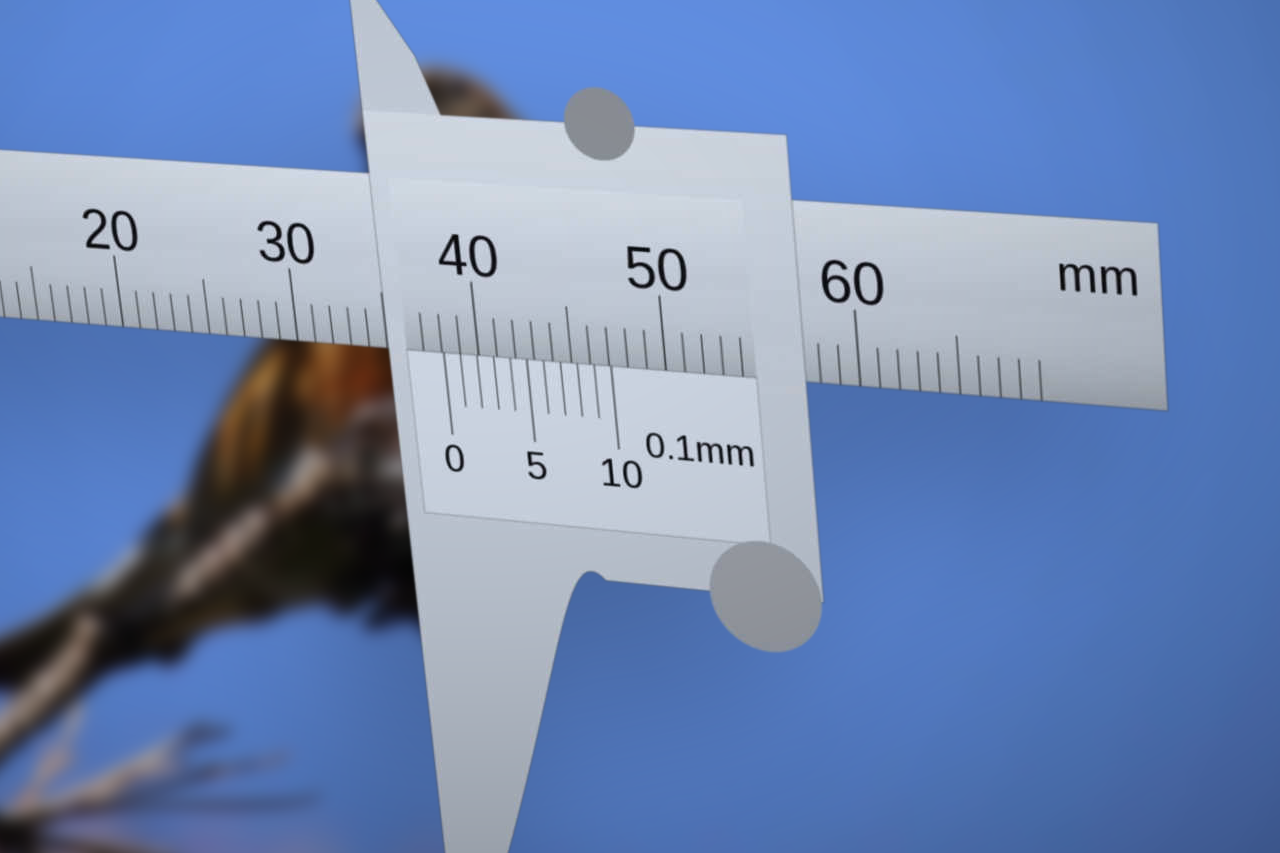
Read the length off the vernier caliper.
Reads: 38.1 mm
